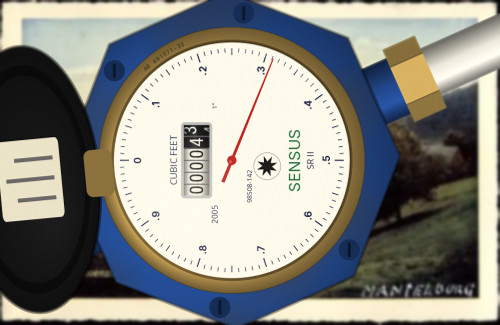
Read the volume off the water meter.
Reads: 43.31 ft³
